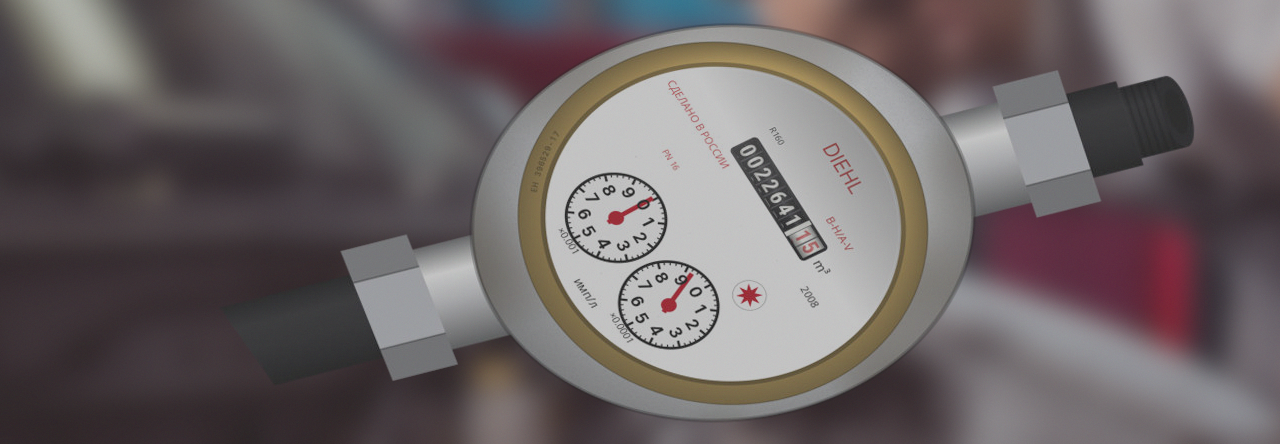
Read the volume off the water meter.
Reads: 22641.1499 m³
